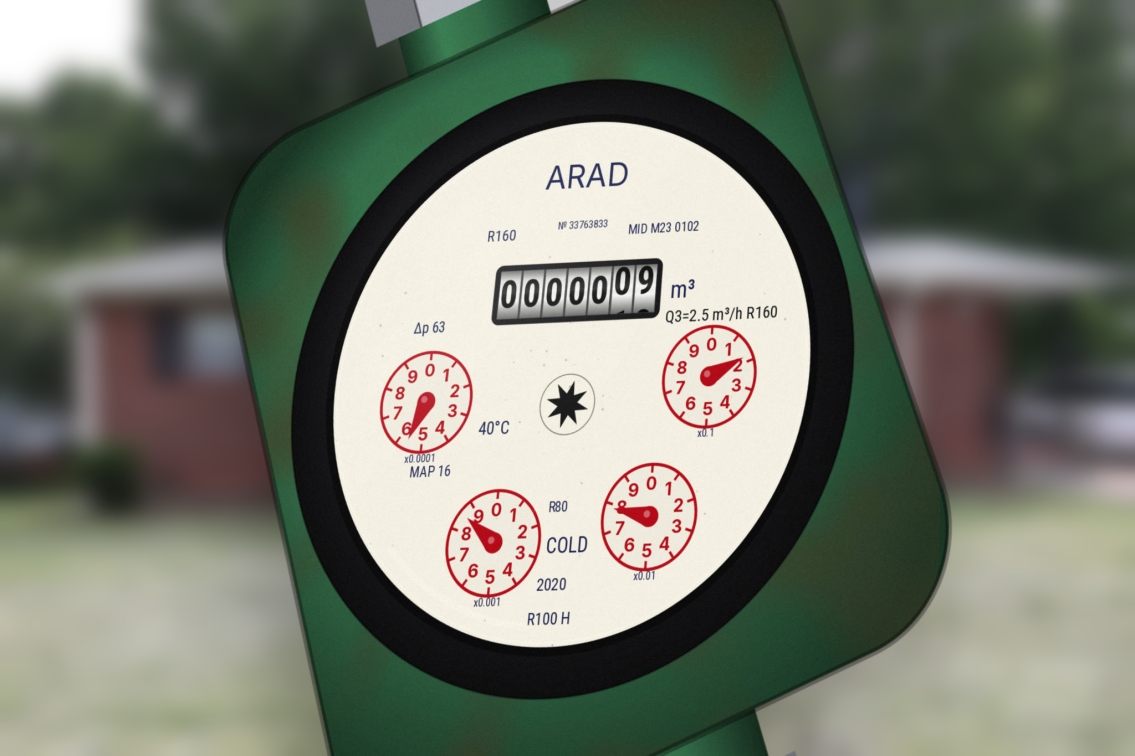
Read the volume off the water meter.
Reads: 9.1785 m³
